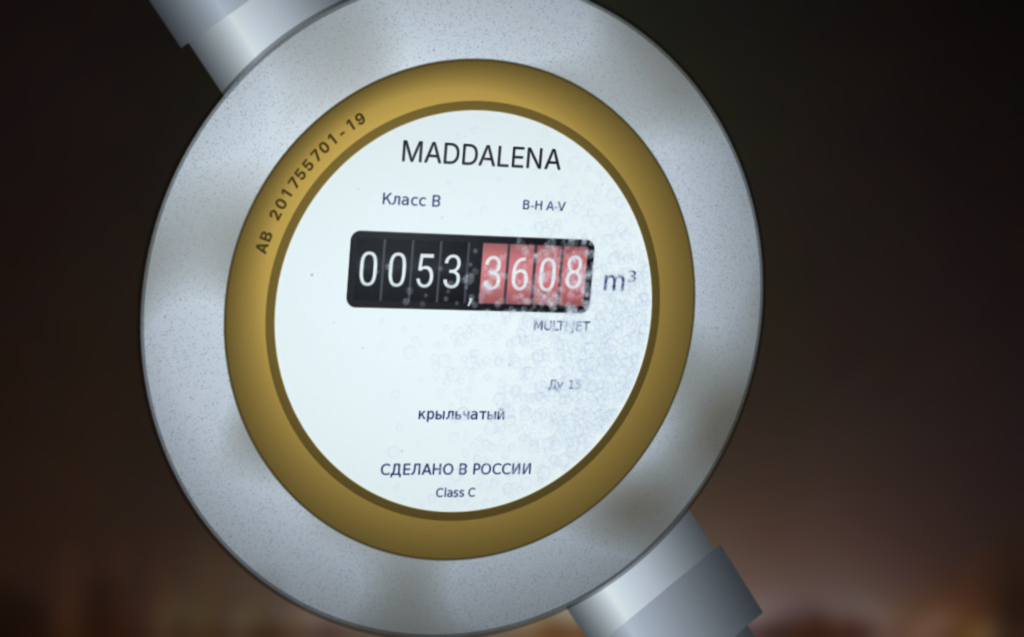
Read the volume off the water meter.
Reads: 53.3608 m³
